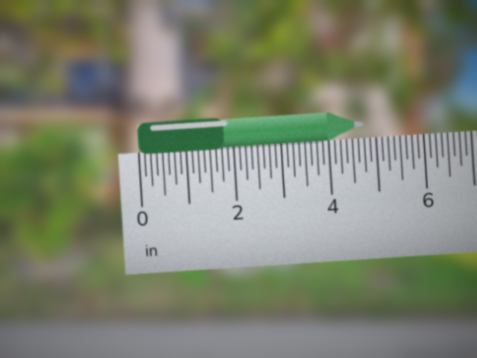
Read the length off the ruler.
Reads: 4.75 in
